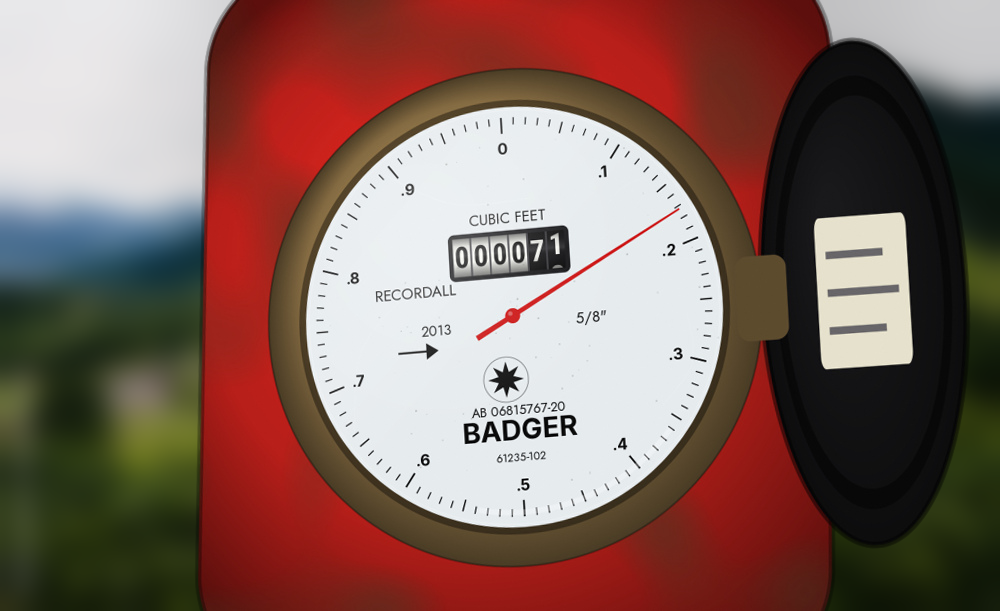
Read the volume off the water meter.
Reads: 71.17 ft³
